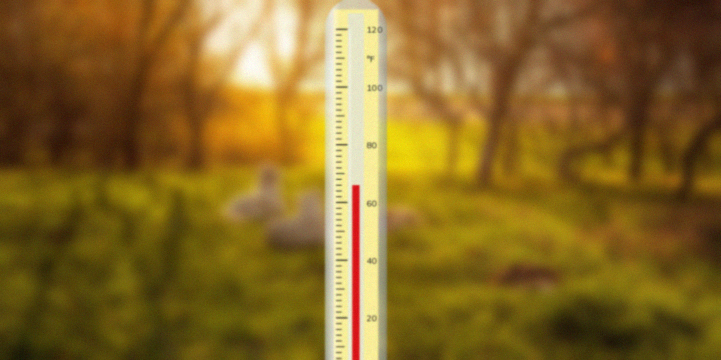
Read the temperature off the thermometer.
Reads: 66 °F
